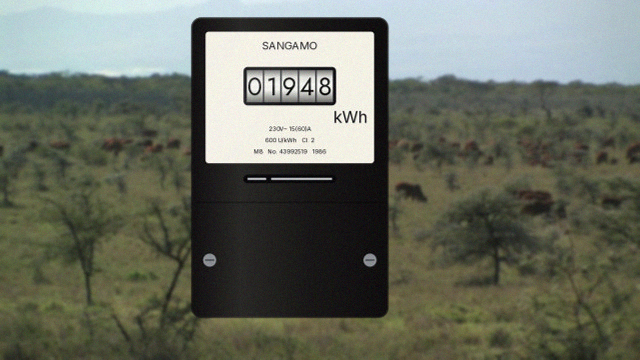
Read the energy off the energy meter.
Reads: 1948 kWh
